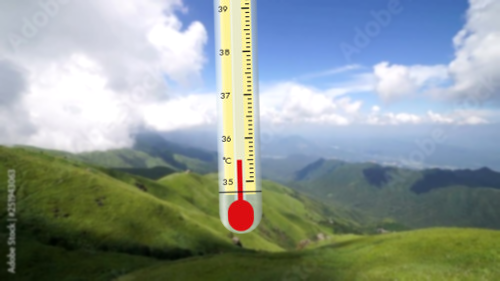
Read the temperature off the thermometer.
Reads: 35.5 °C
